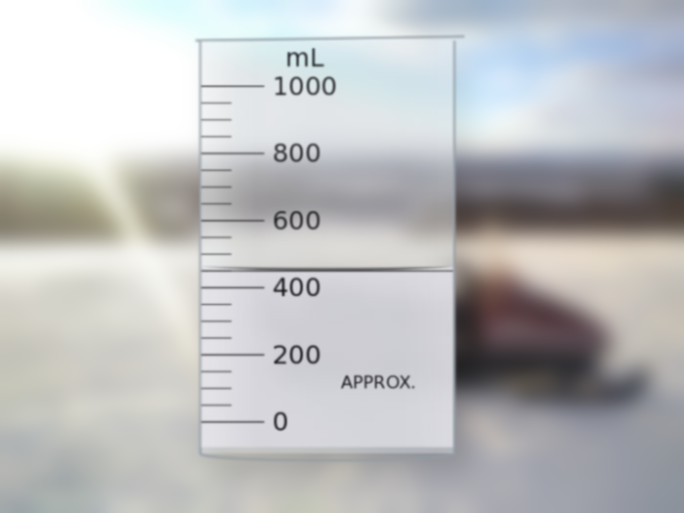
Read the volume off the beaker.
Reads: 450 mL
